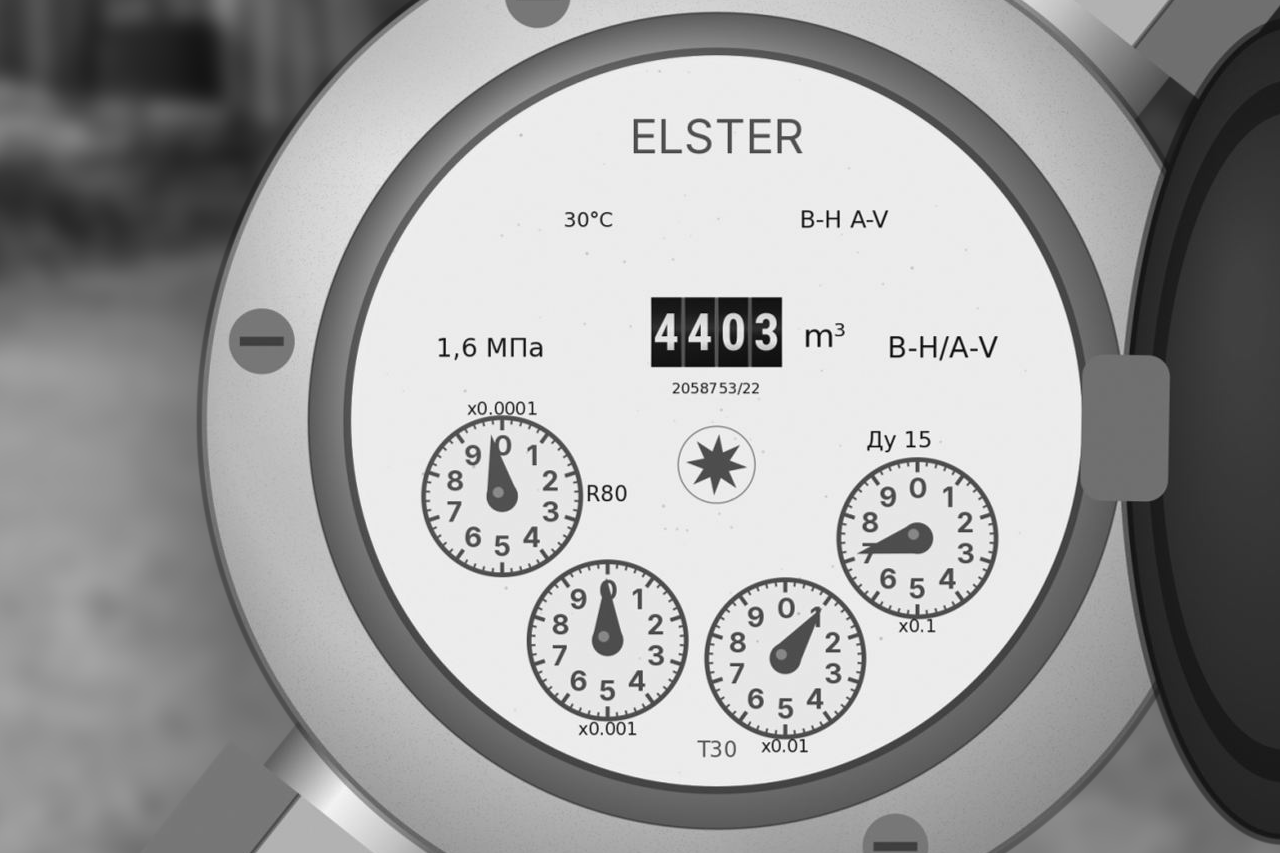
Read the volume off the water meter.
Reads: 4403.7099 m³
